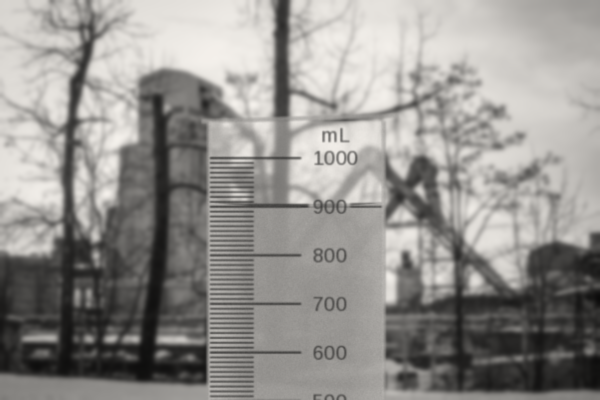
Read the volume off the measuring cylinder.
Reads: 900 mL
